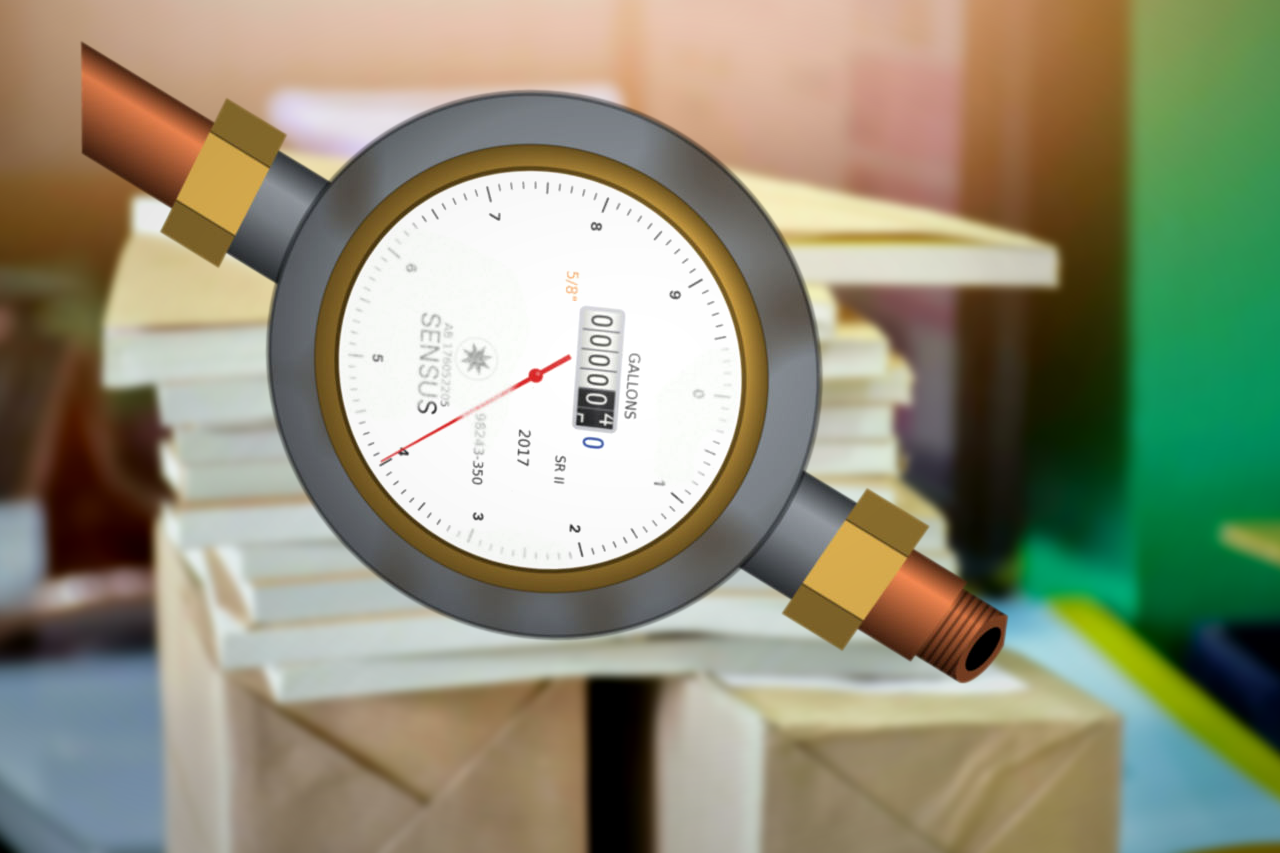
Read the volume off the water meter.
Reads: 44.0 gal
